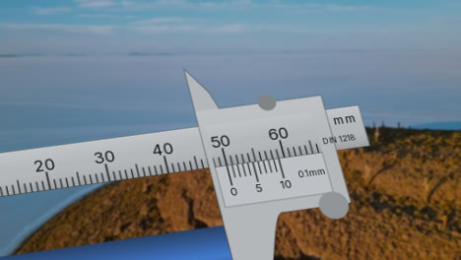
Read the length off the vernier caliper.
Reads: 50.0 mm
